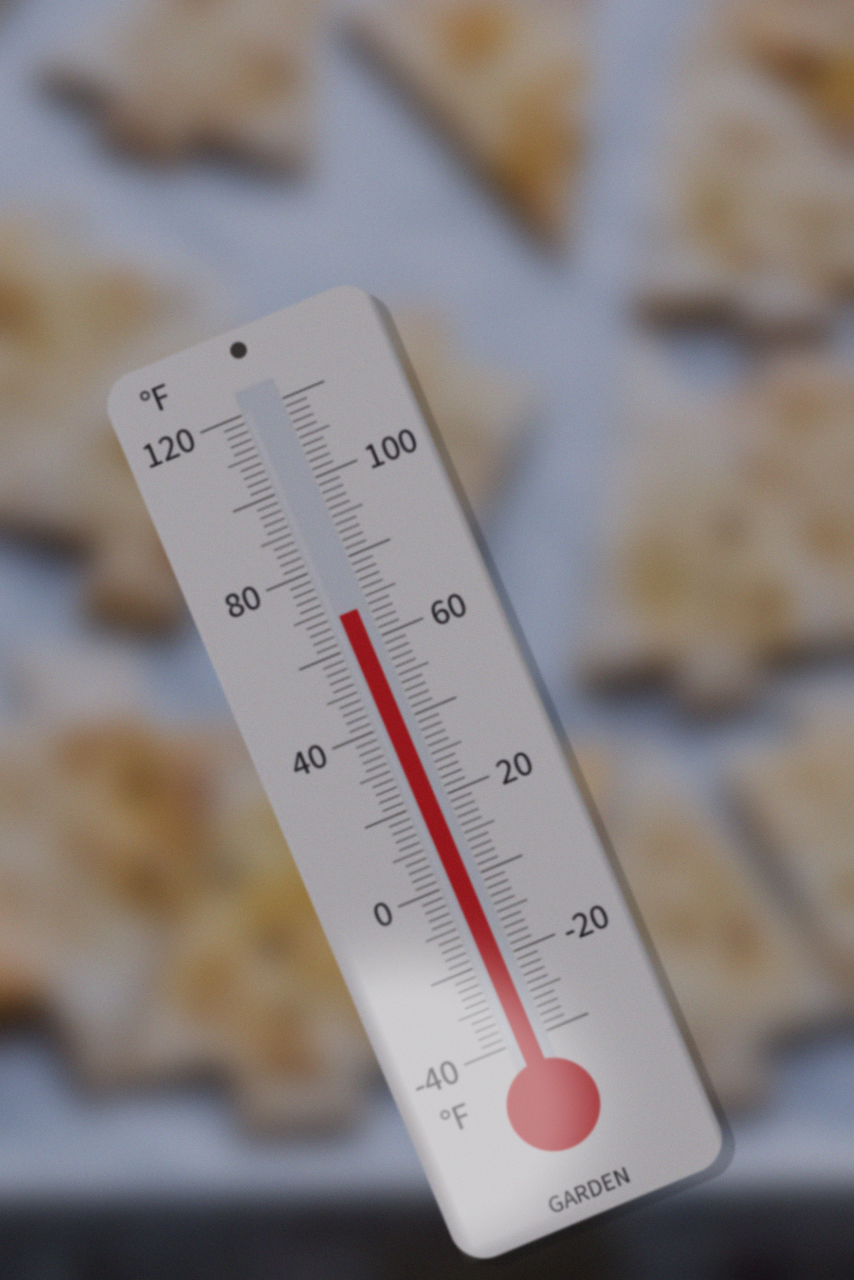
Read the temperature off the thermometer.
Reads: 68 °F
